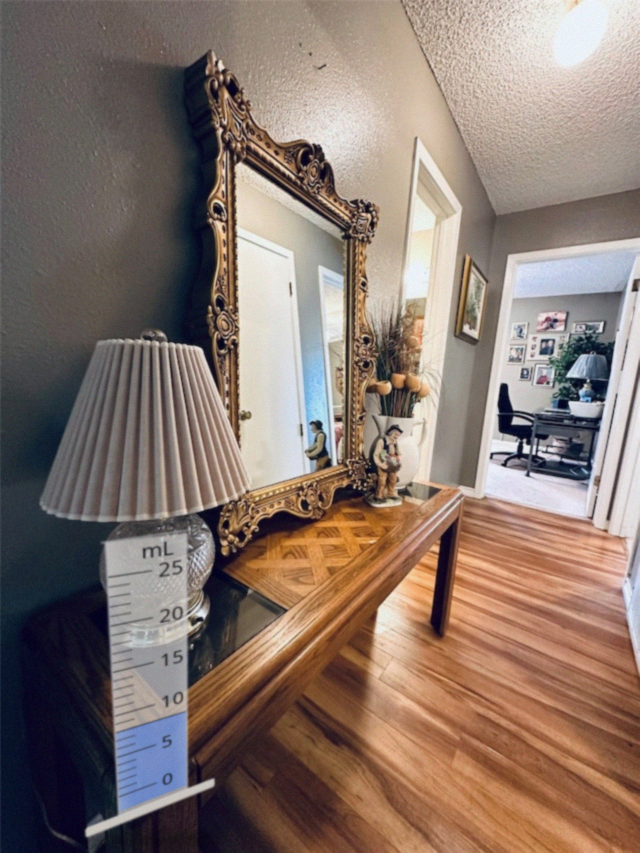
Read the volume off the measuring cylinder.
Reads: 8 mL
